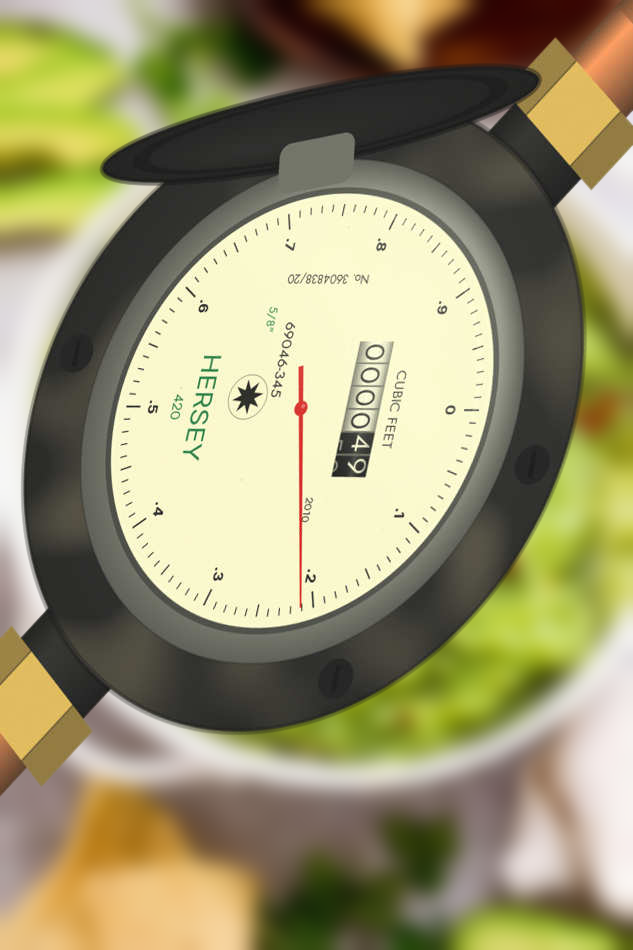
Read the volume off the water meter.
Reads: 49.21 ft³
